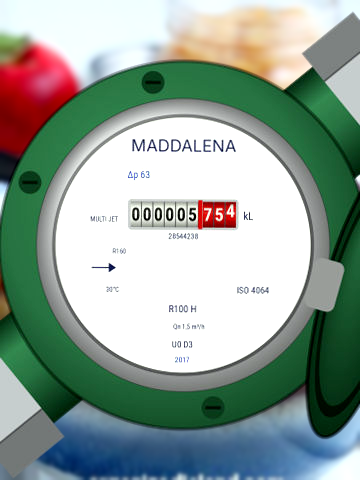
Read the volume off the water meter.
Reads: 5.754 kL
